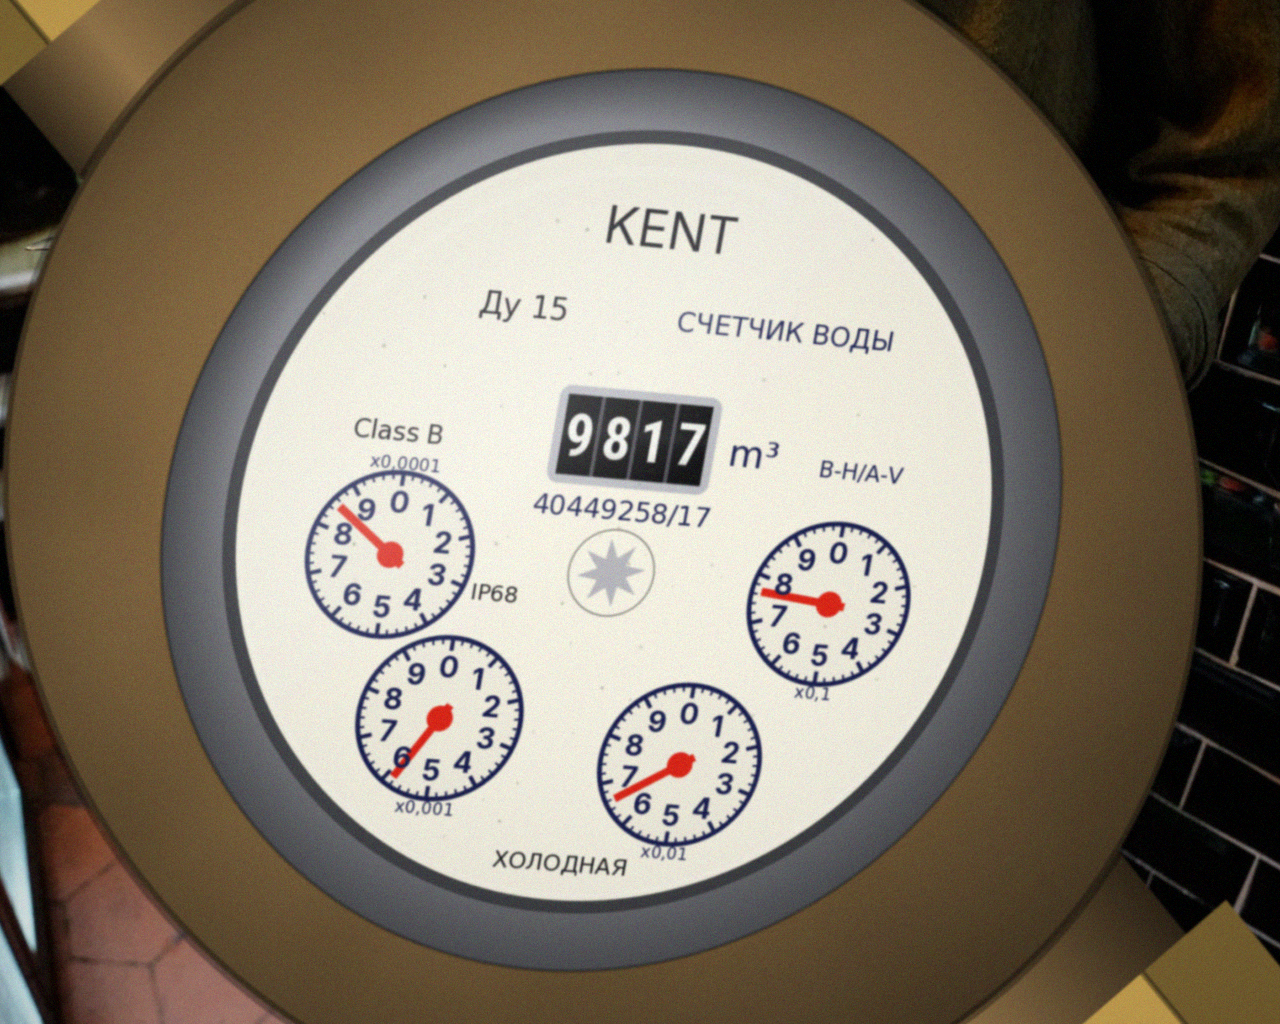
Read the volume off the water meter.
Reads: 9817.7658 m³
